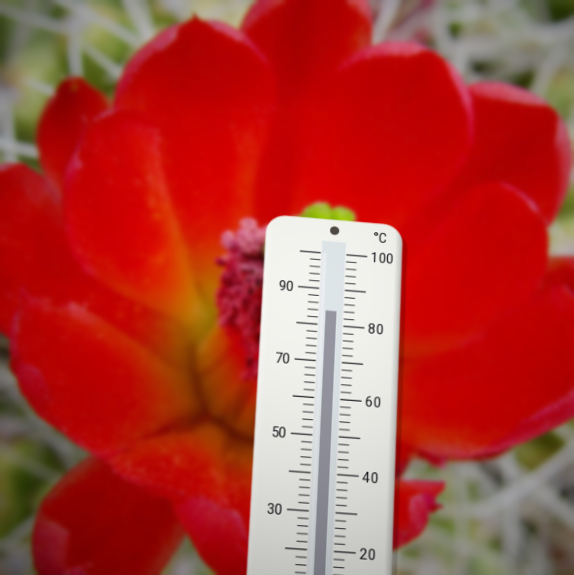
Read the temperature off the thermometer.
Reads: 84 °C
